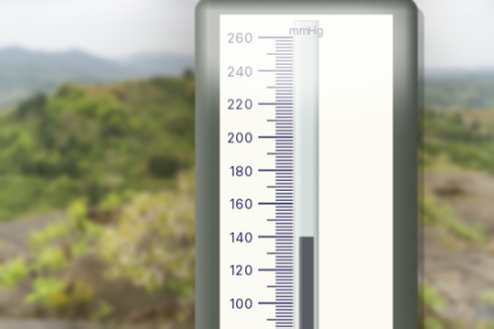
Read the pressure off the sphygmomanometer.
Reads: 140 mmHg
